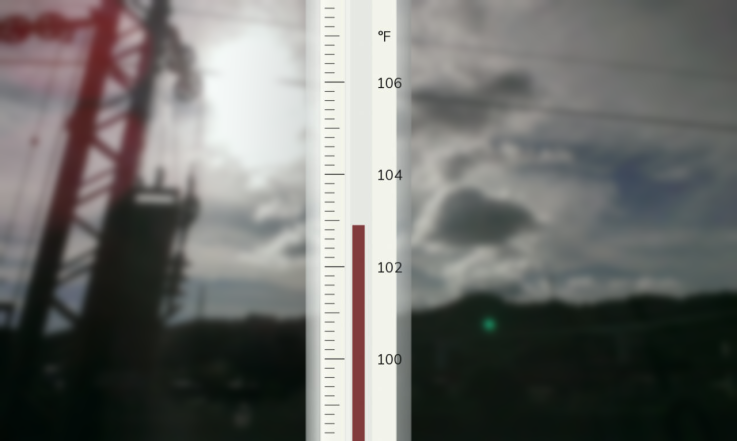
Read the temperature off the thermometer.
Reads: 102.9 °F
